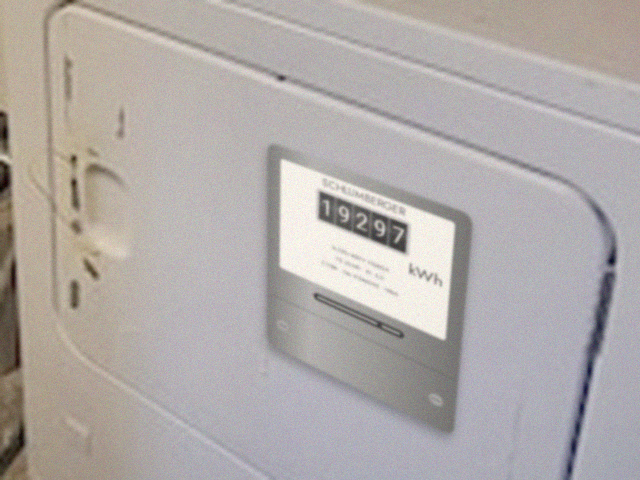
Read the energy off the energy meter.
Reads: 19297 kWh
